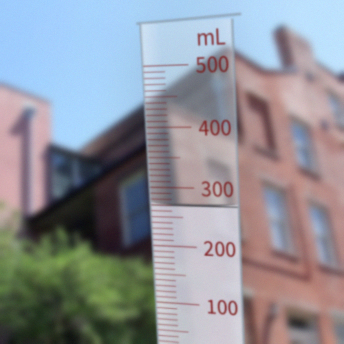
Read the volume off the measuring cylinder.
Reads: 270 mL
